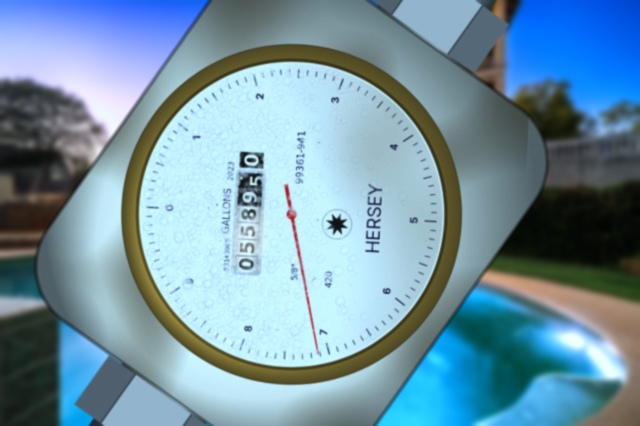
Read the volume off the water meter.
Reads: 558947.1 gal
